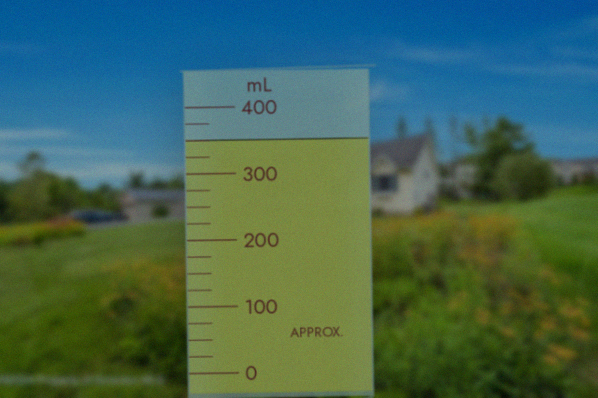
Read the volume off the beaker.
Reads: 350 mL
